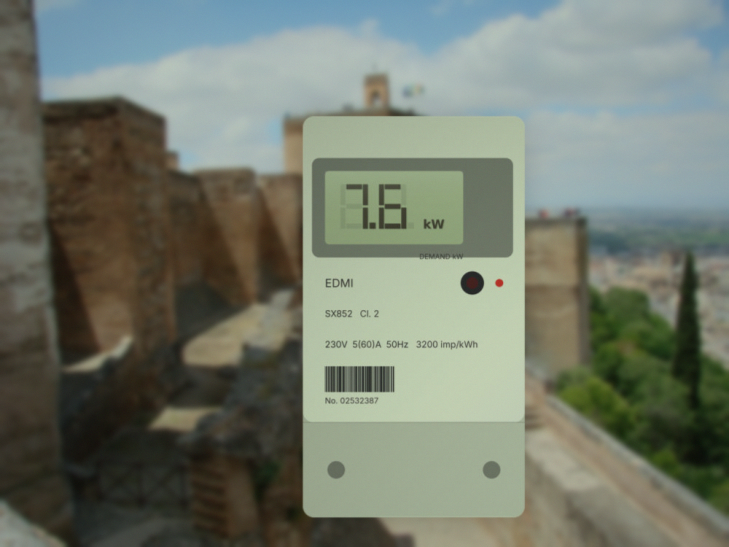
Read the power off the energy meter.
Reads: 7.6 kW
